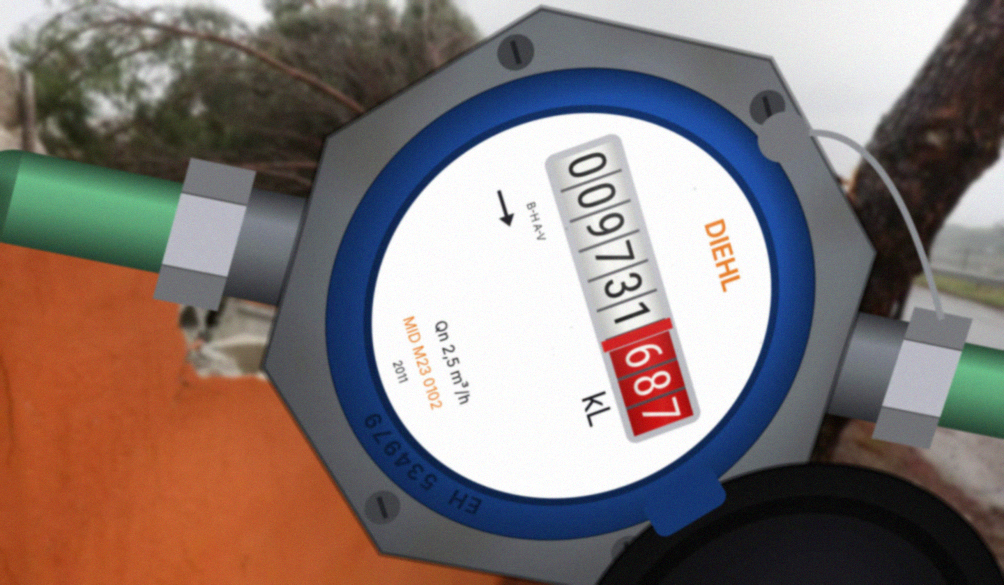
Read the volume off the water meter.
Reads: 9731.687 kL
